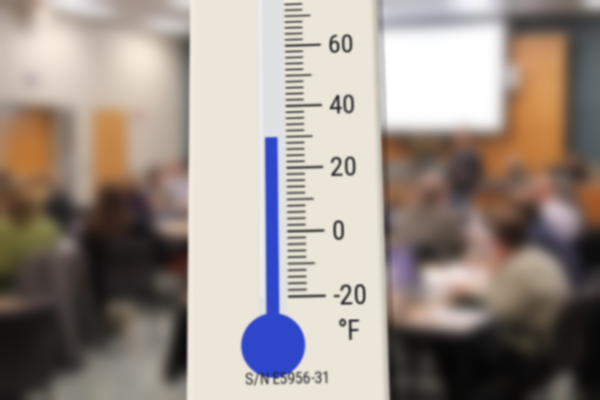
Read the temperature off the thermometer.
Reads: 30 °F
